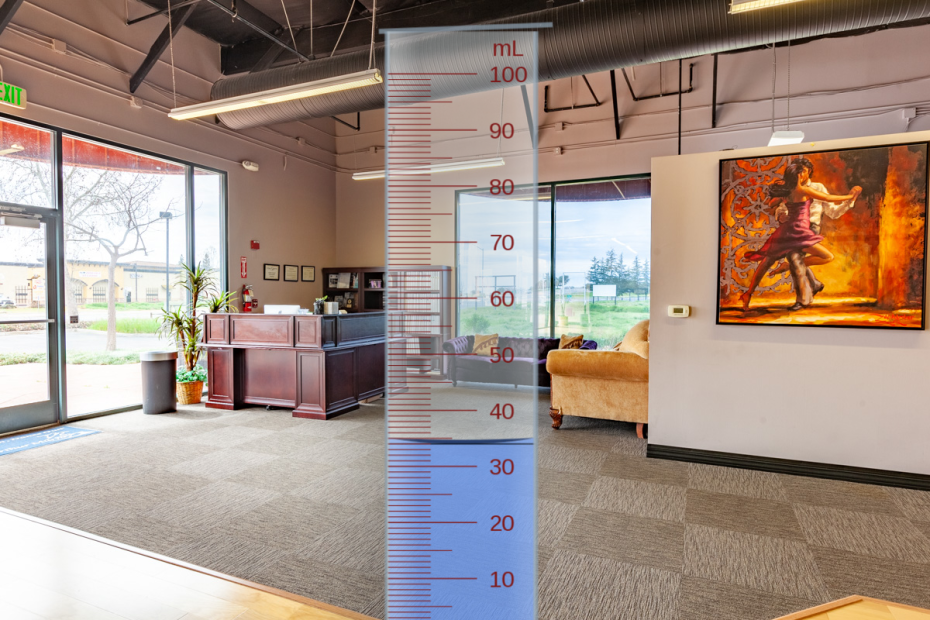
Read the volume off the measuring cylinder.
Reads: 34 mL
